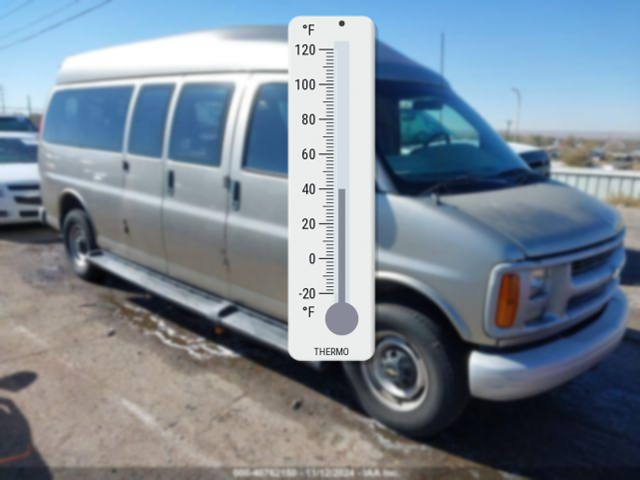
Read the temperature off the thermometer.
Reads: 40 °F
